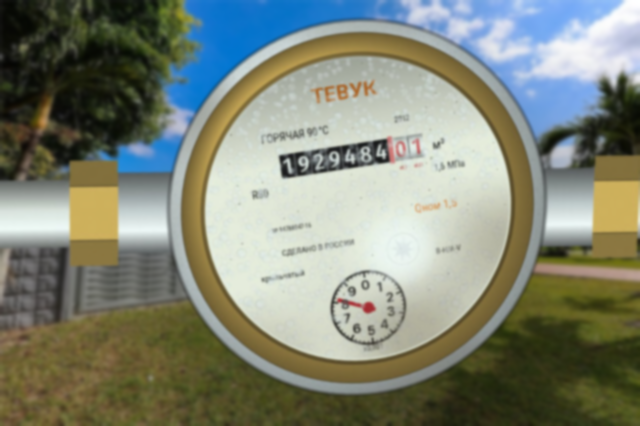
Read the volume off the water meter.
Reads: 1929484.018 m³
